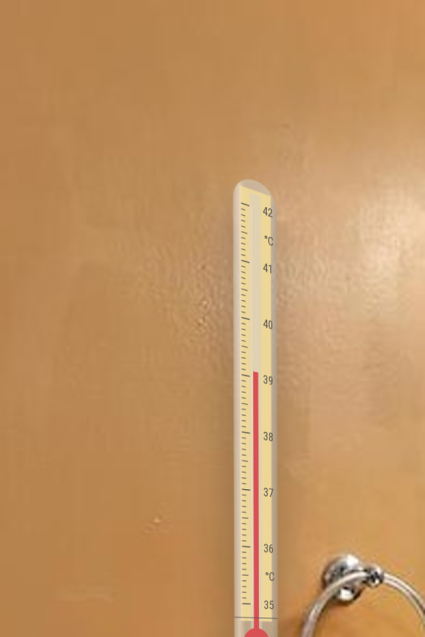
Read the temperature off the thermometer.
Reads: 39.1 °C
